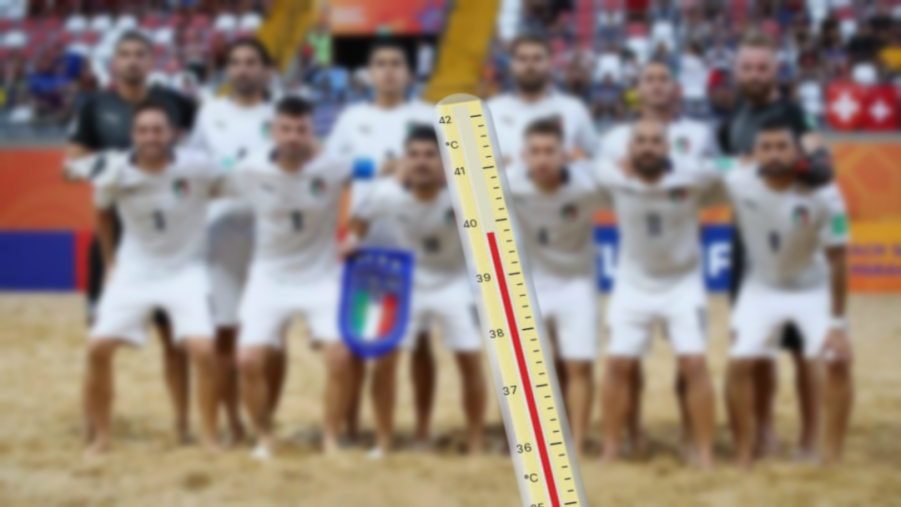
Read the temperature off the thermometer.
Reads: 39.8 °C
